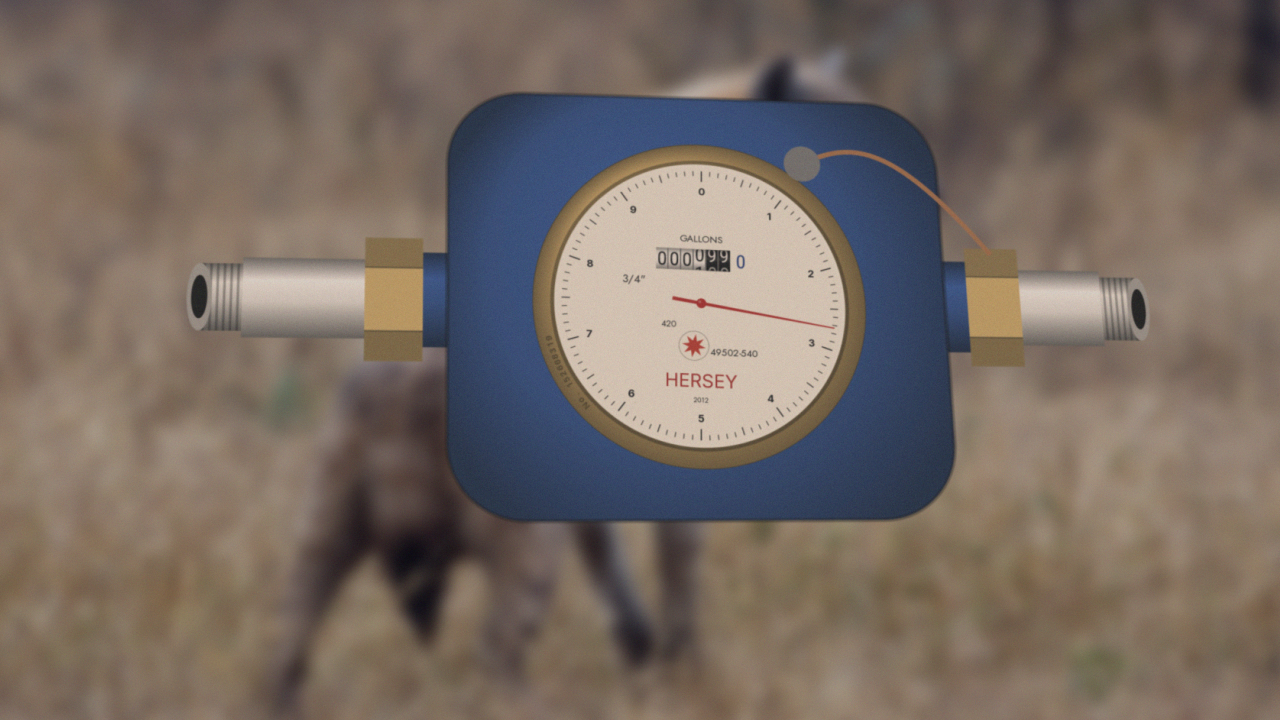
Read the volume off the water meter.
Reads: 992.7 gal
